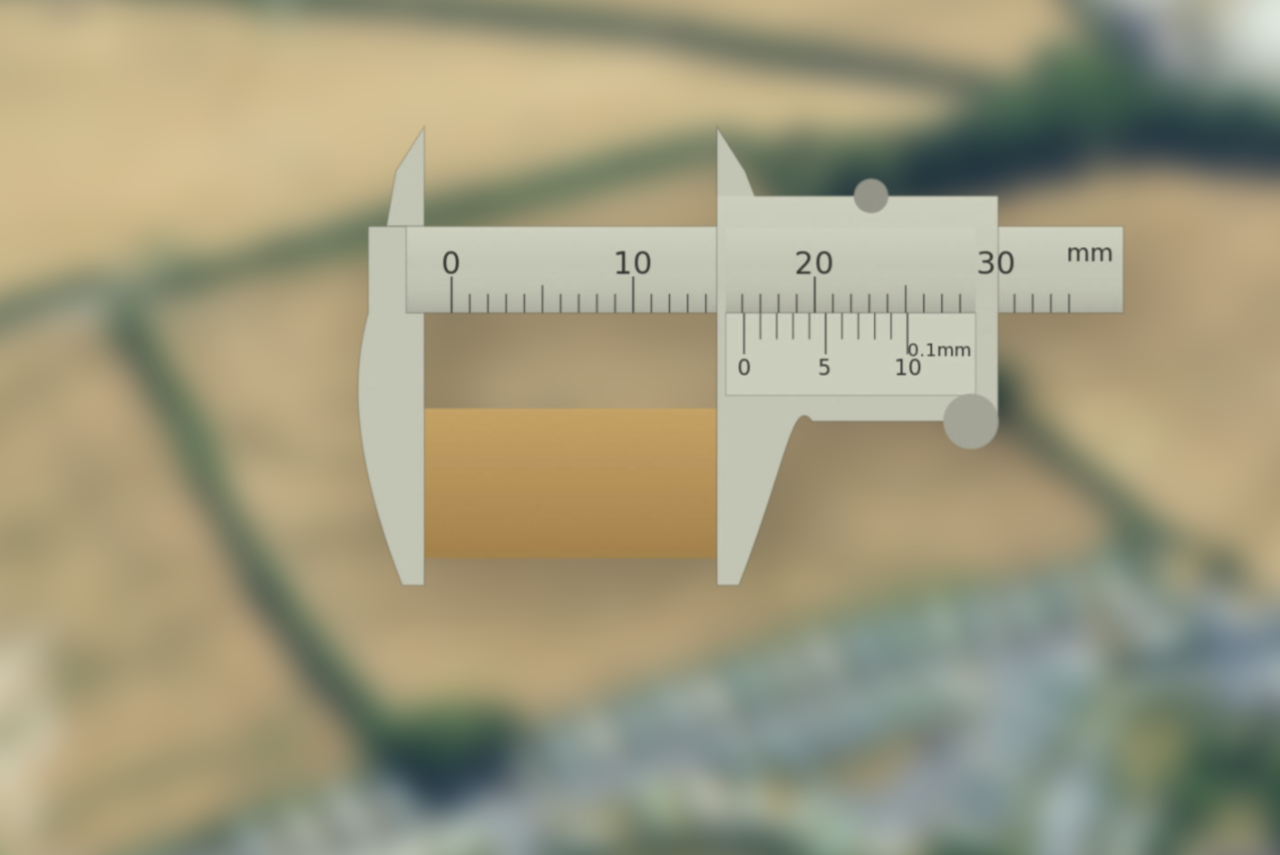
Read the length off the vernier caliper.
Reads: 16.1 mm
